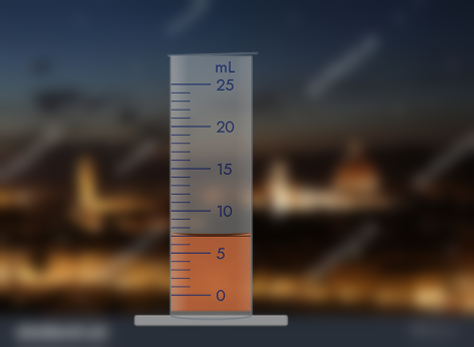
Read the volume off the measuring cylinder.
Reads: 7 mL
